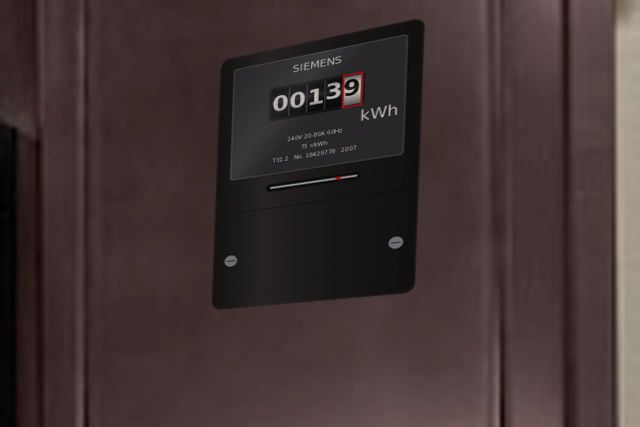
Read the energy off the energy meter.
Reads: 13.9 kWh
